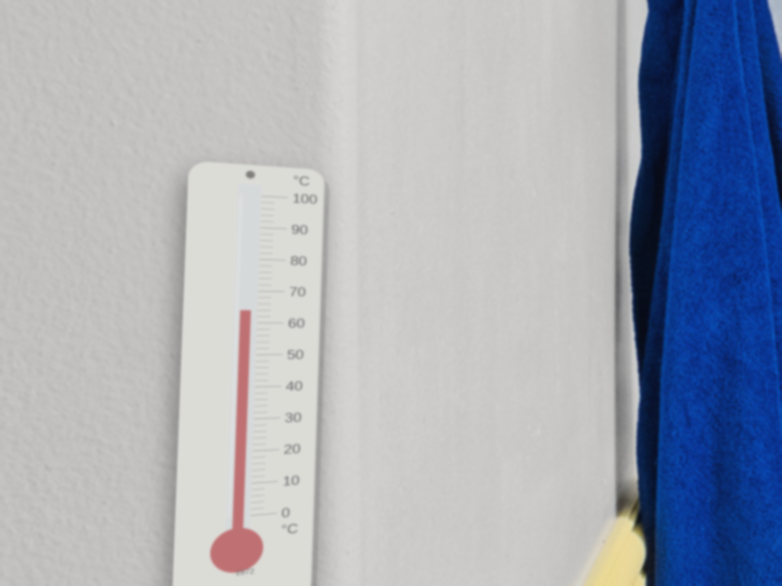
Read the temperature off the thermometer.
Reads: 64 °C
